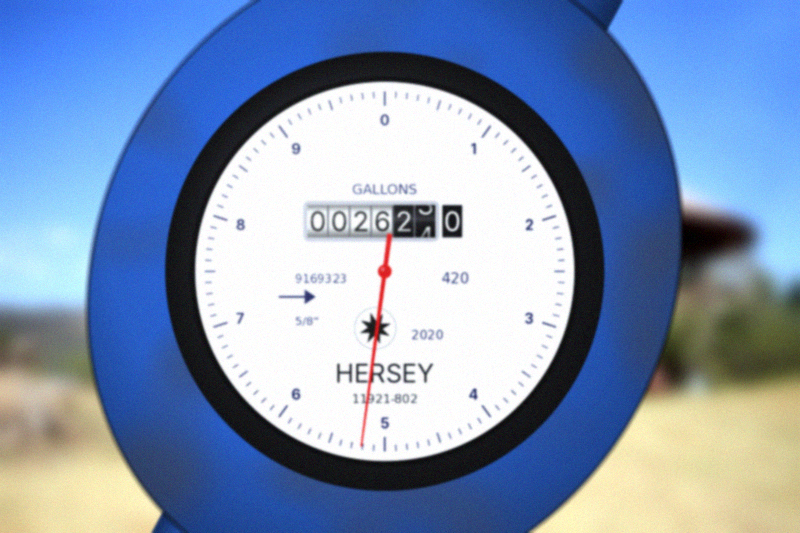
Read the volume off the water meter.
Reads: 26235.2 gal
